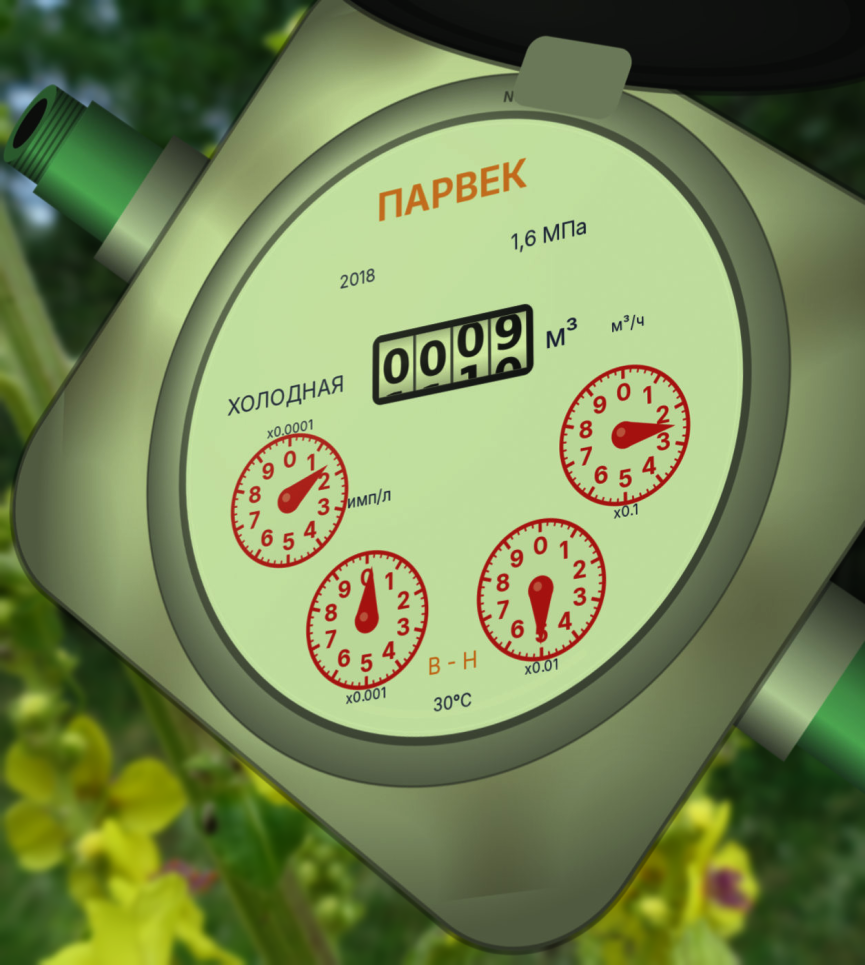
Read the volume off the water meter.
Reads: 9.2501 m³
